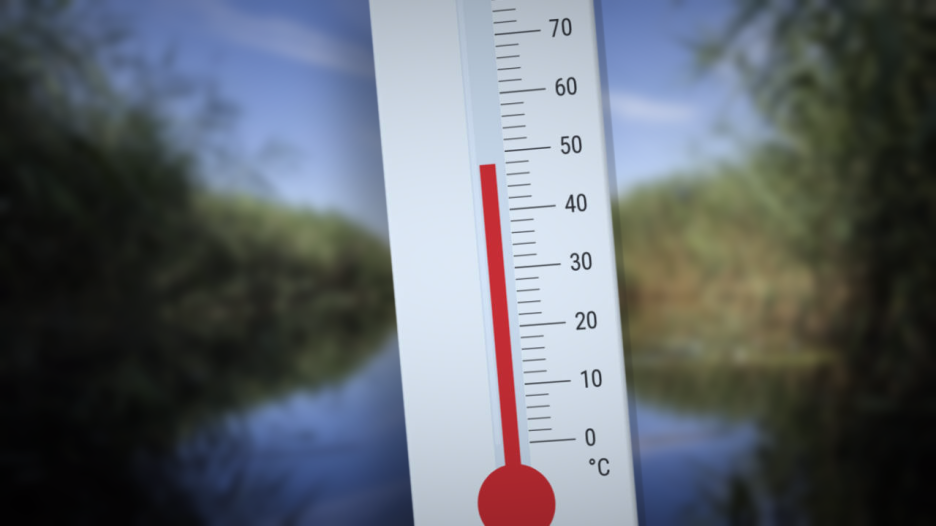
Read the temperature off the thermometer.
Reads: 48 °C
